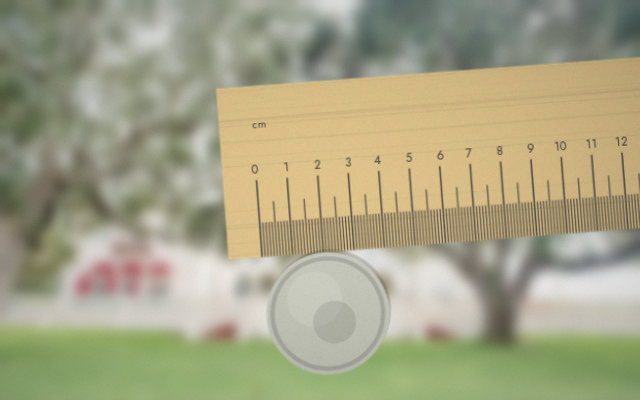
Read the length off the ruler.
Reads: 4 cm
